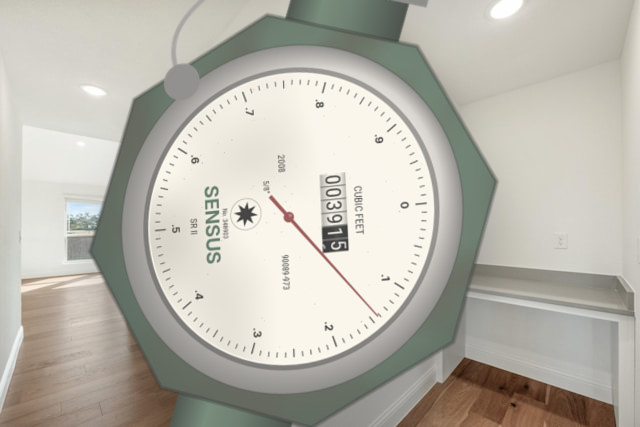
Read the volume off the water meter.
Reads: 3915.14 ft³
